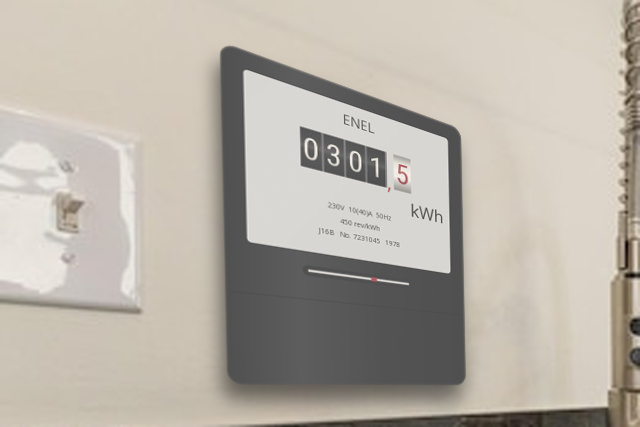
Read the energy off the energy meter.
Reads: 301.5 kWh
